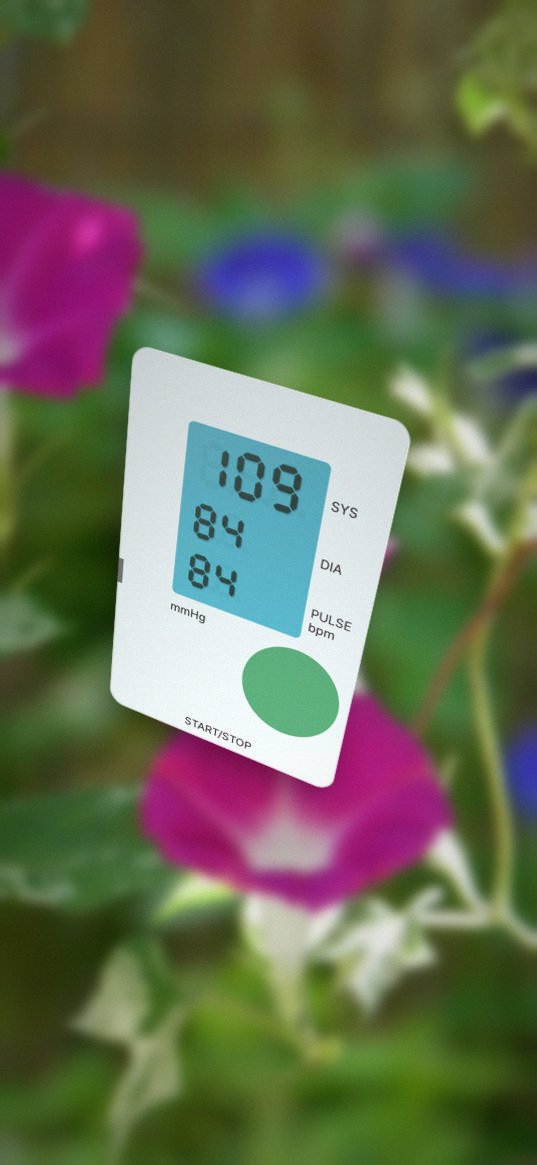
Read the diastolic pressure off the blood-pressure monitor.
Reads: 84 mmHg
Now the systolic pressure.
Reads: 109 mmHg
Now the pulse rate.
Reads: 84 bpm
